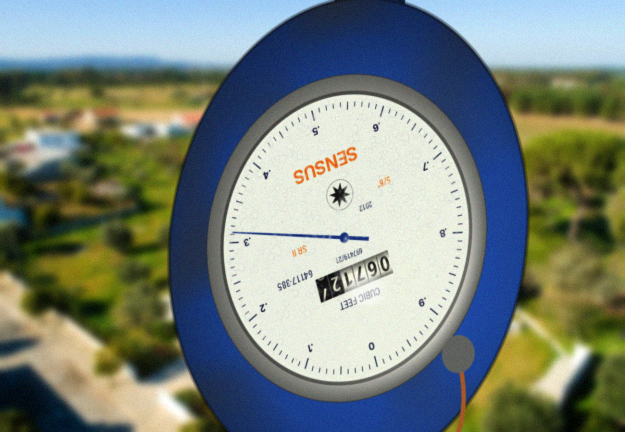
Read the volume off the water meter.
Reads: 67127.31 ft³
